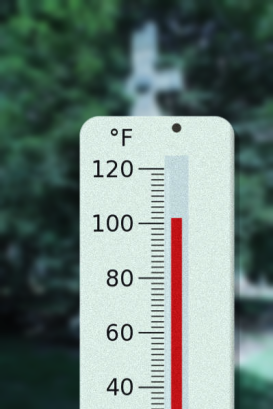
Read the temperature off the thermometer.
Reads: 102 °F
